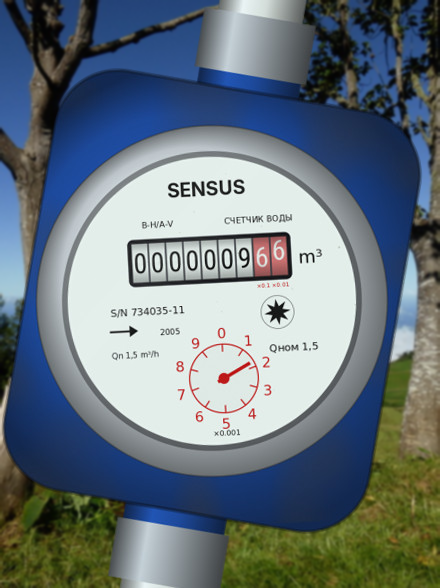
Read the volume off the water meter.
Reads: 9.661 m³
